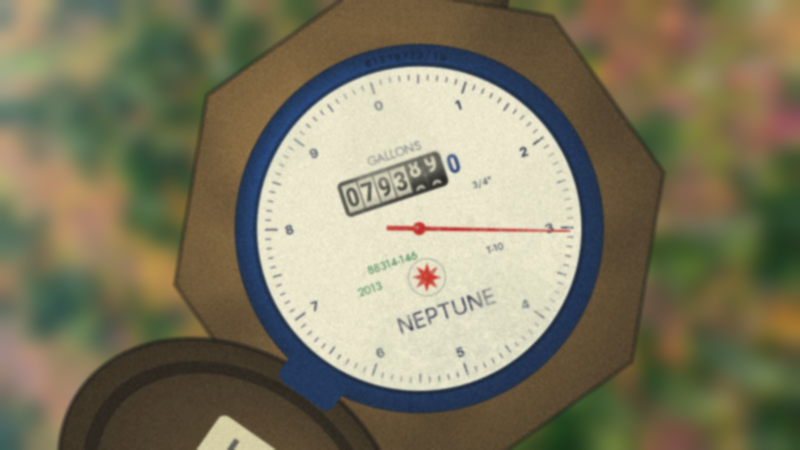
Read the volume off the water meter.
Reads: 793893.0 gal
